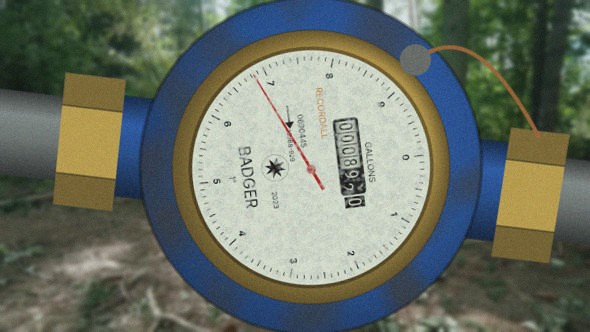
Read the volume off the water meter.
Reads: 8916.8 gal
